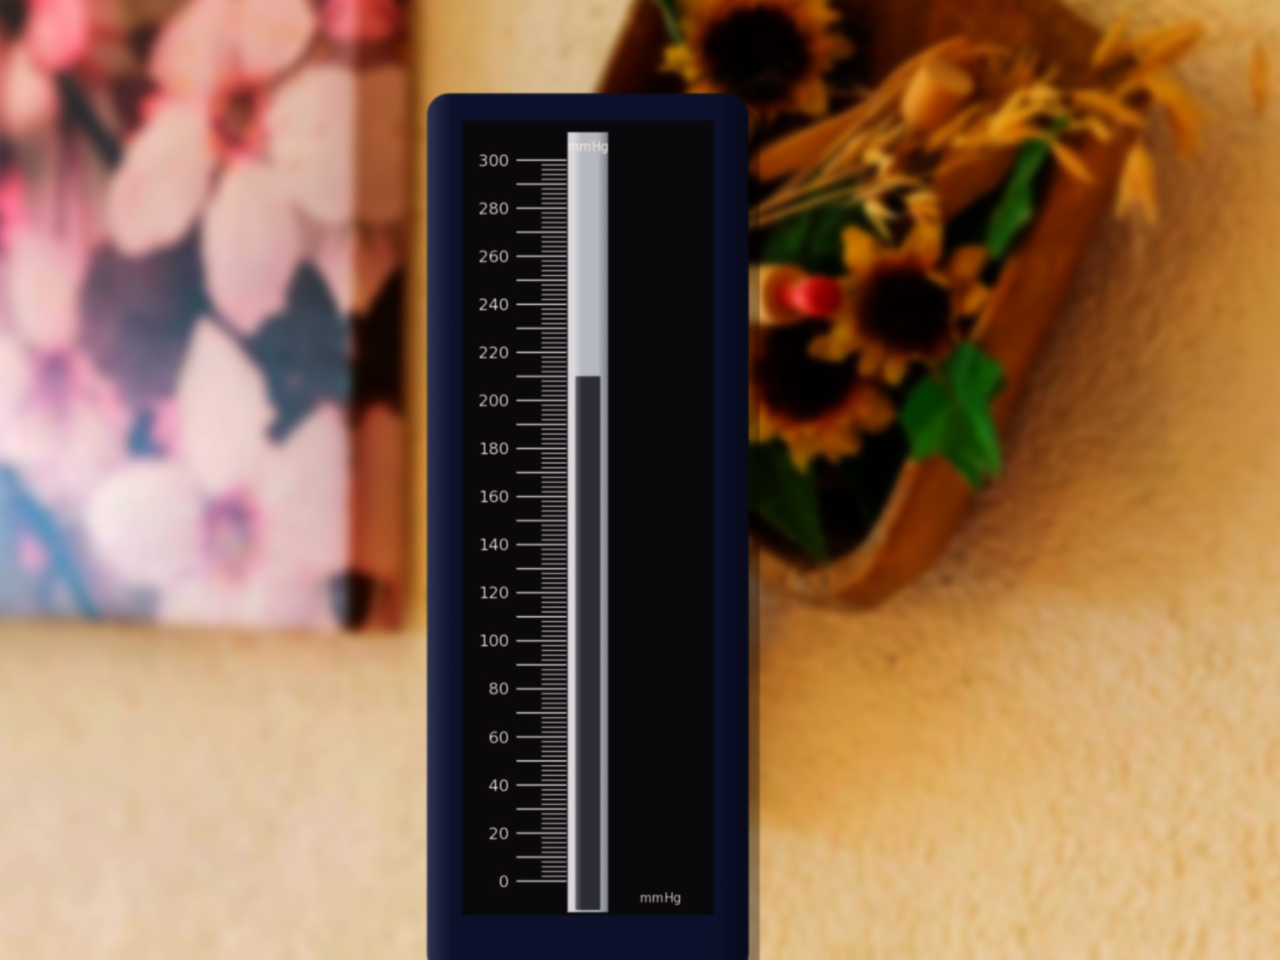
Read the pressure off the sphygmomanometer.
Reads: 210 mmHg
